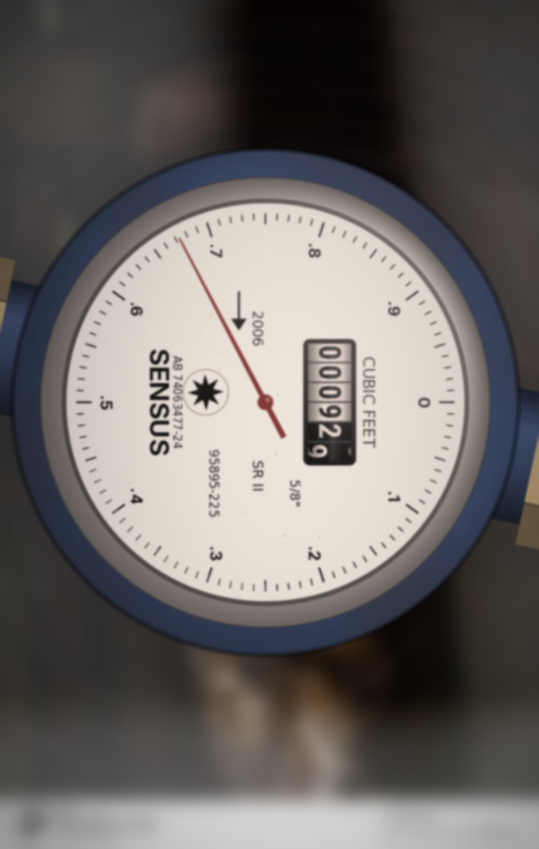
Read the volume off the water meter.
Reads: 928.67 ft³
